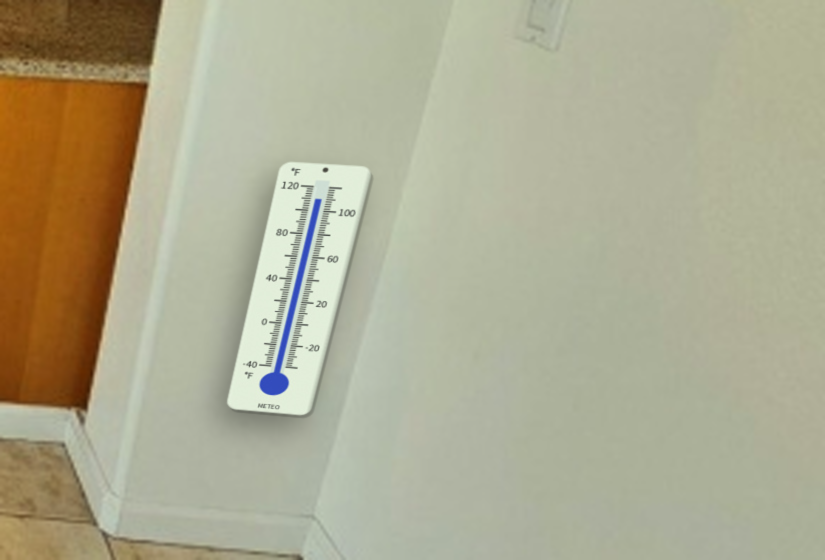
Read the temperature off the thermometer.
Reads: 110 °F
